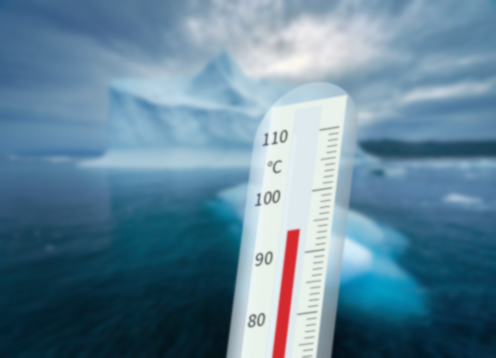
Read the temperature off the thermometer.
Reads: 94 °C
